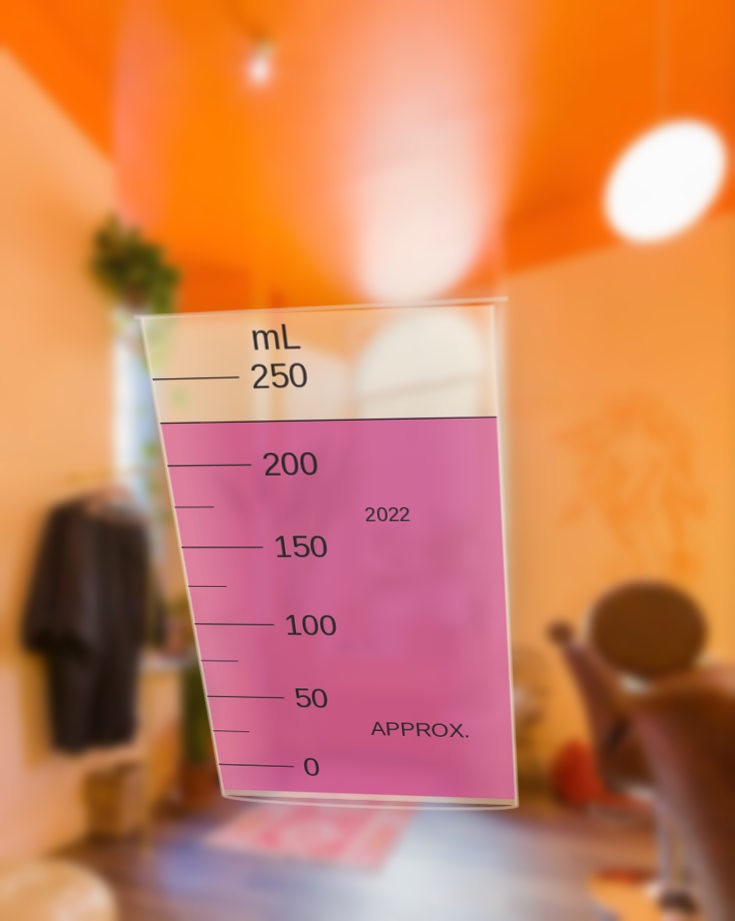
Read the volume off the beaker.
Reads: 225 mL
